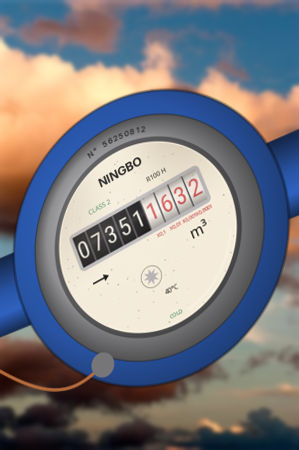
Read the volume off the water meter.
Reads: 7351.1632 m³
